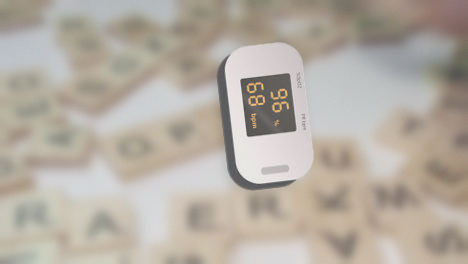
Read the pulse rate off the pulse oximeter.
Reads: 68 bpm
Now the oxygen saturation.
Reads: 96 %
